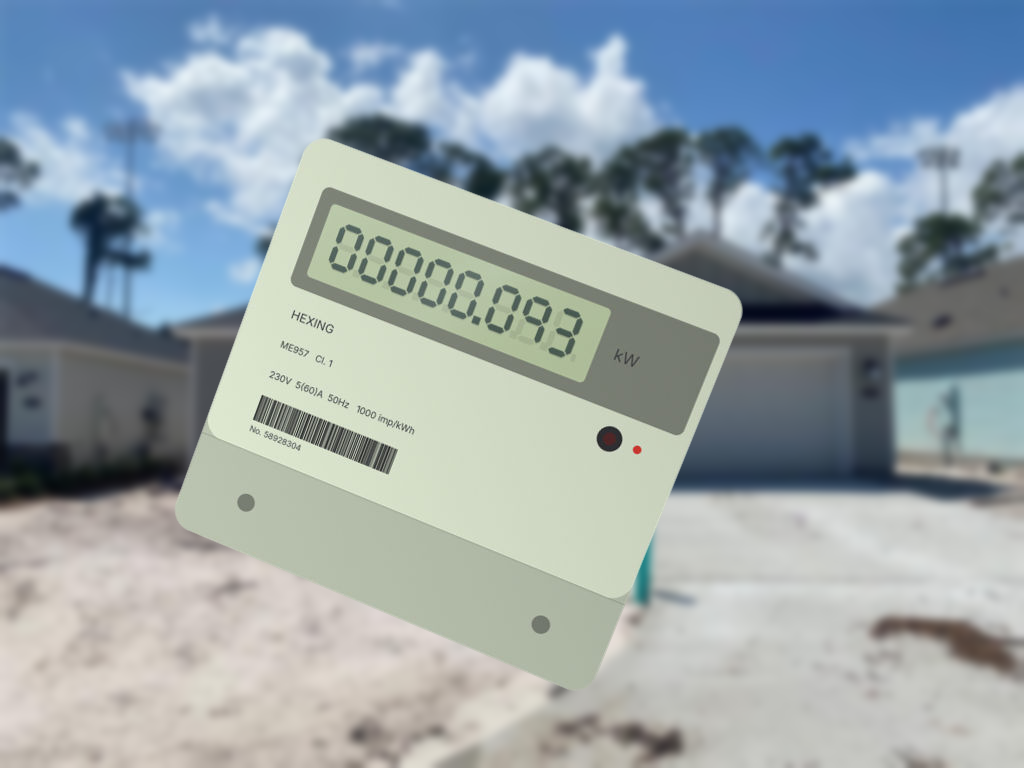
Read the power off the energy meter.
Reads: 0.093 kW
